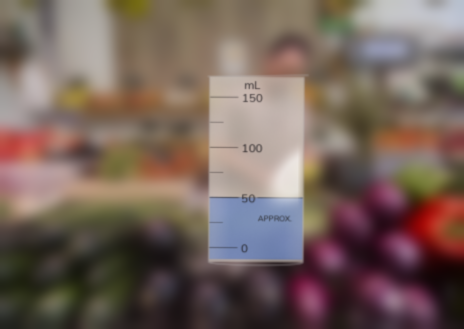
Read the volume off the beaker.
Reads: 50 mL
